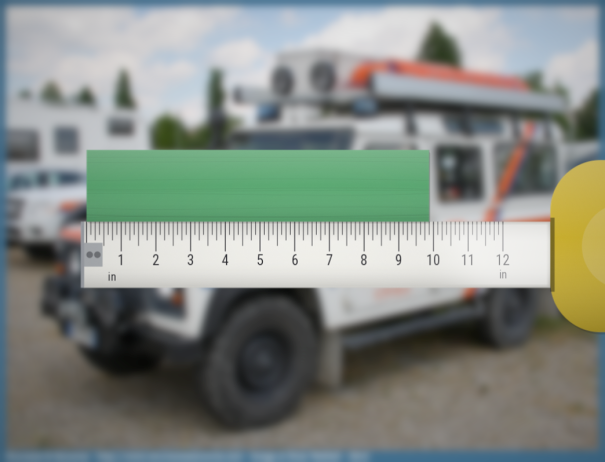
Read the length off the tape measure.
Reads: 9.875 in
